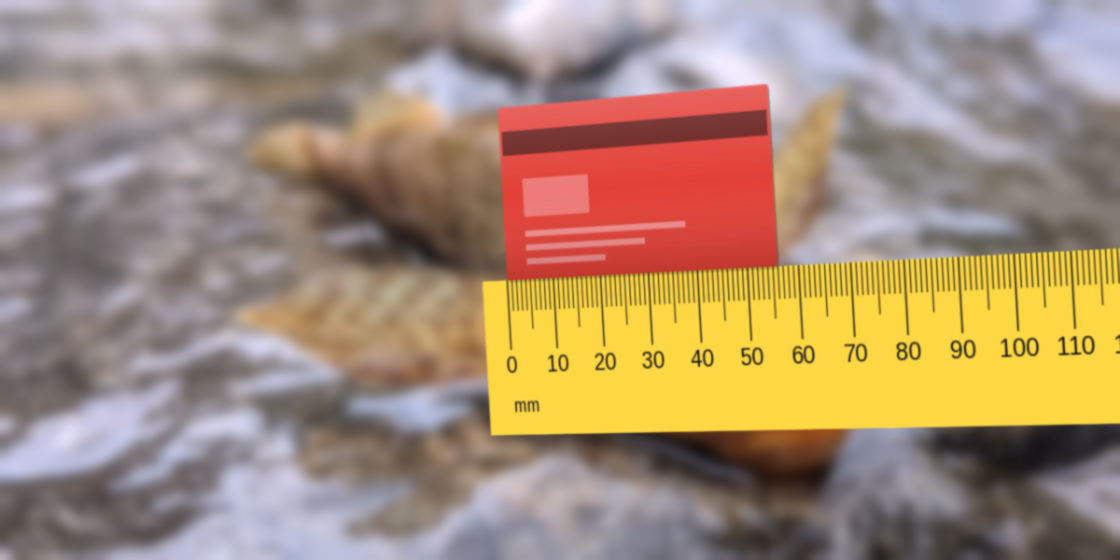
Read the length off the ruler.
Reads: 56 mm
